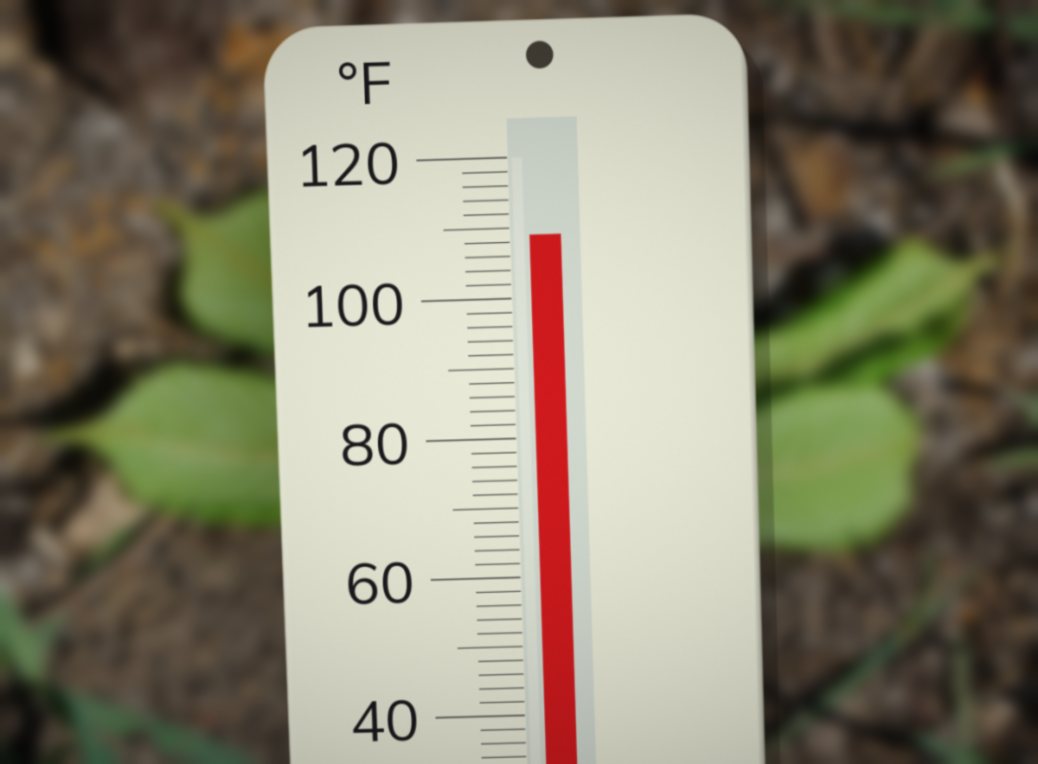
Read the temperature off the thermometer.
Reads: 109 °F
